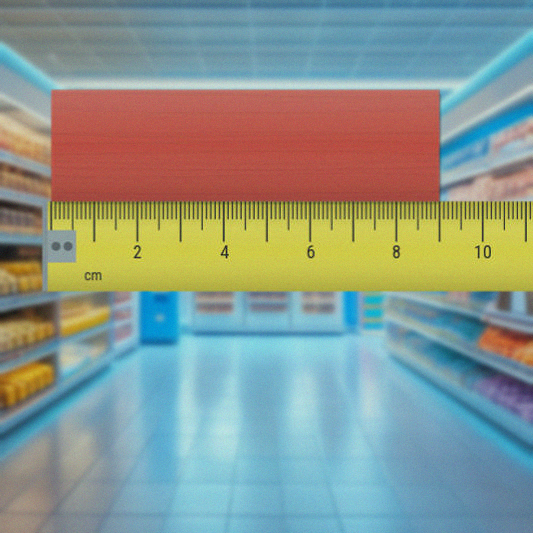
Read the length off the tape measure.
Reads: 9 cm
